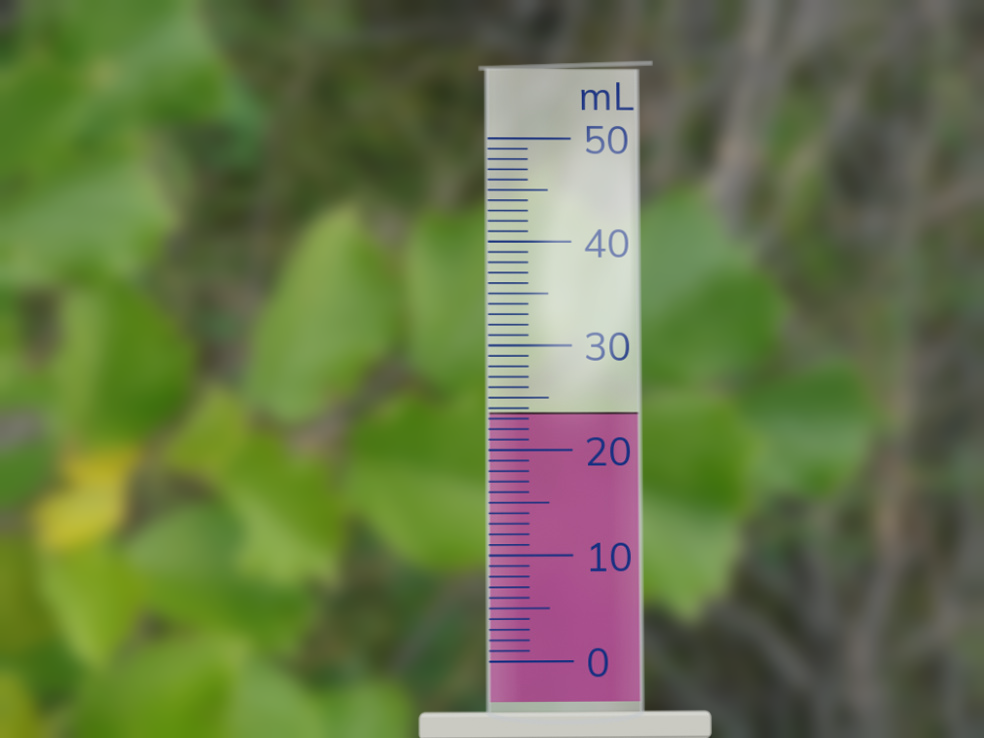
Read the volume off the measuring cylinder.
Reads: 23.5 mL
